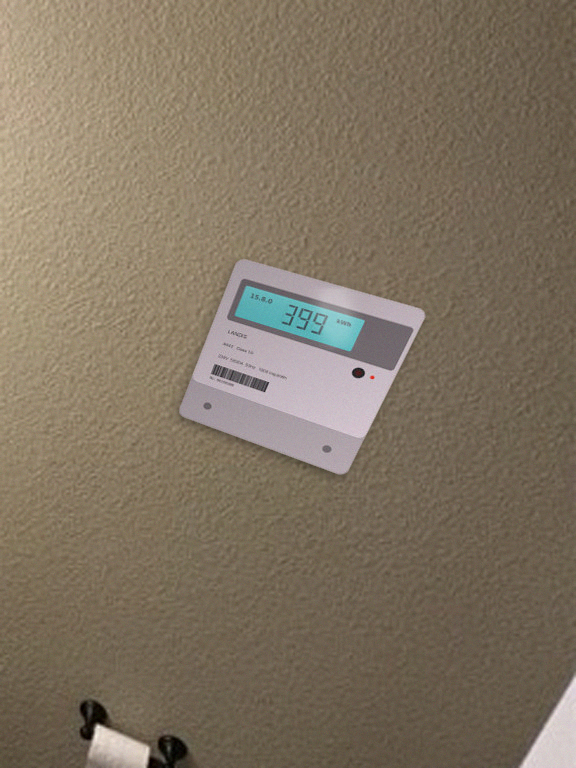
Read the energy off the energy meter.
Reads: 399 kWh
